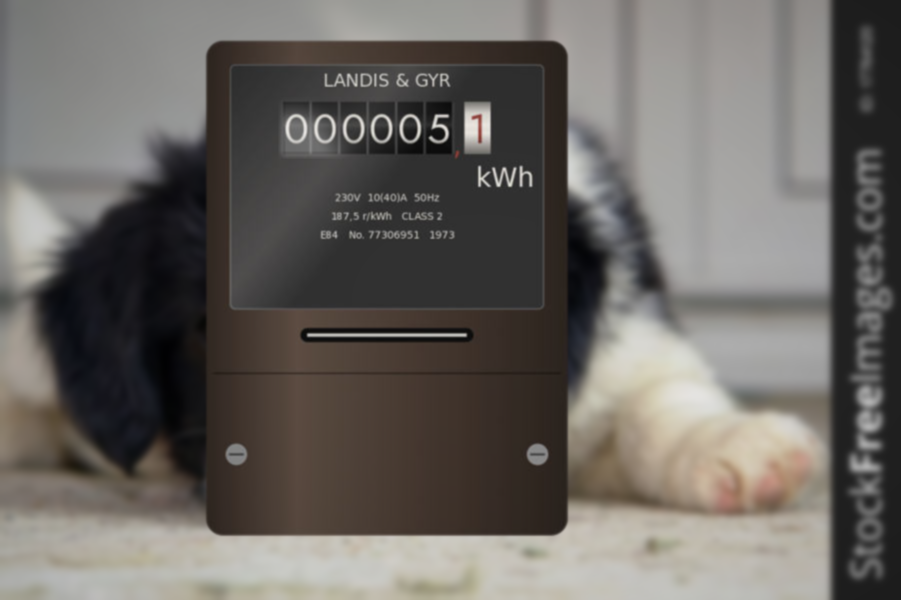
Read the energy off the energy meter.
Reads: 5.1 kWh
